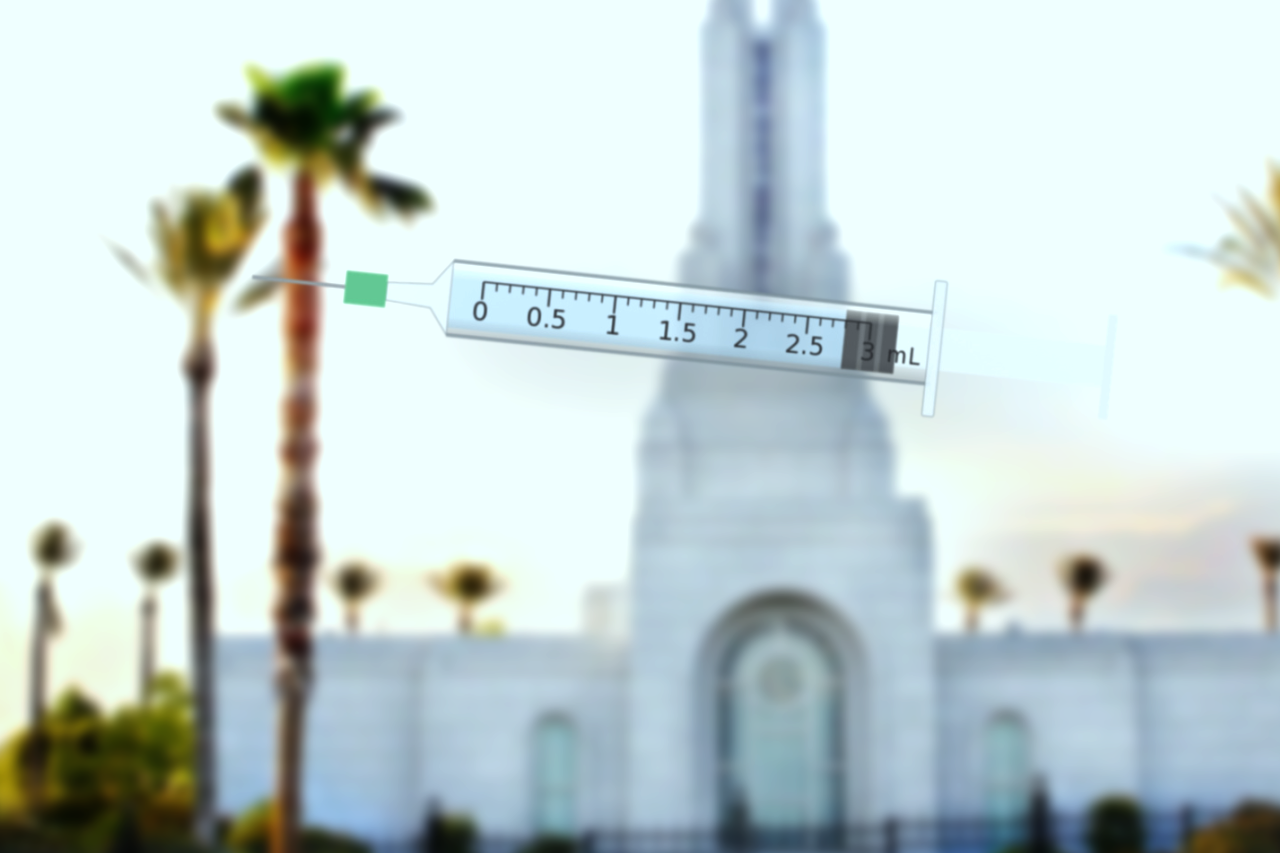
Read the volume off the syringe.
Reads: 2.8 mL
